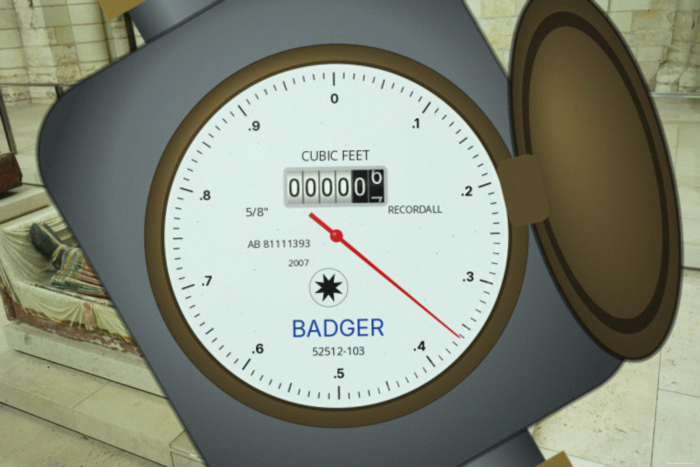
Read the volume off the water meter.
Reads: 6.36 ft³
